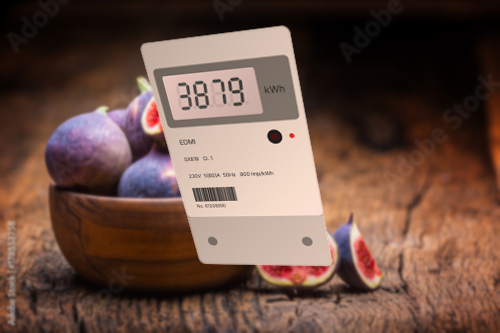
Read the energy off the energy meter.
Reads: 3879 kWh
